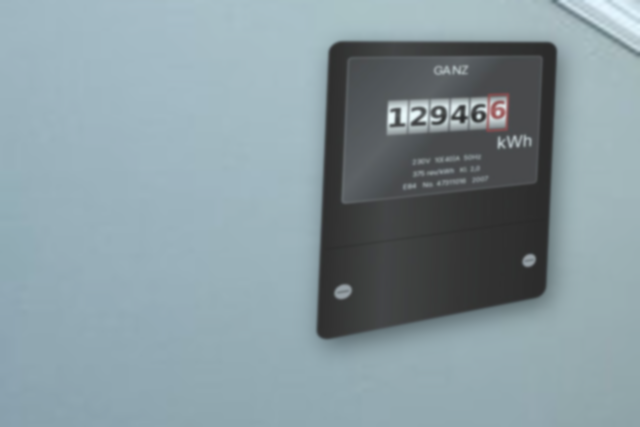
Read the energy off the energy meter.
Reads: 12946.6 kWh
